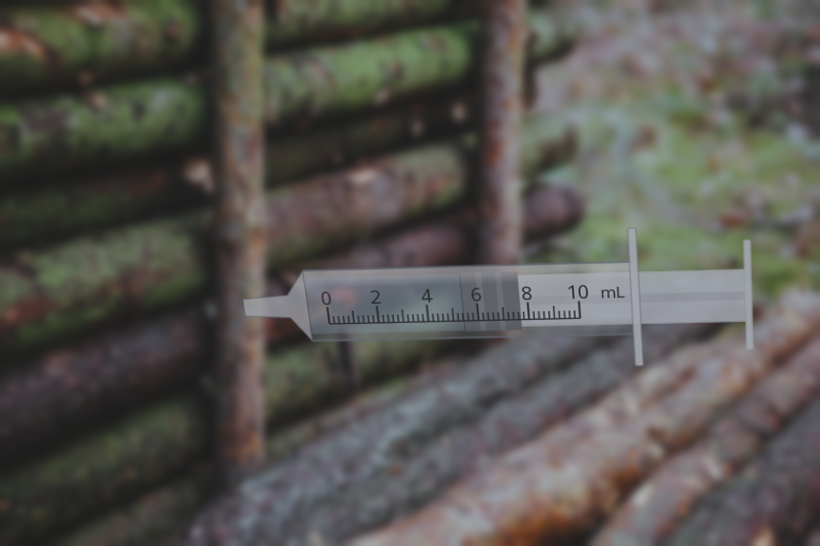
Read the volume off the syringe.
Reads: 5.4 mL
